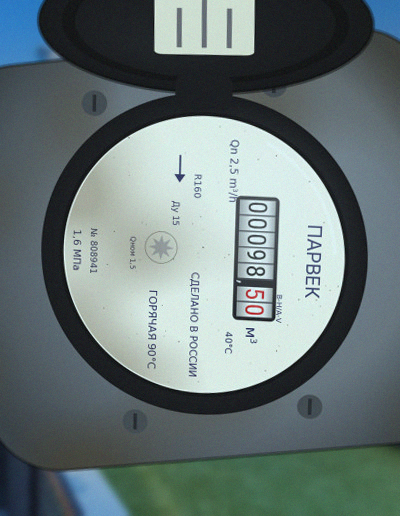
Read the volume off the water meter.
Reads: 98.50 m³
